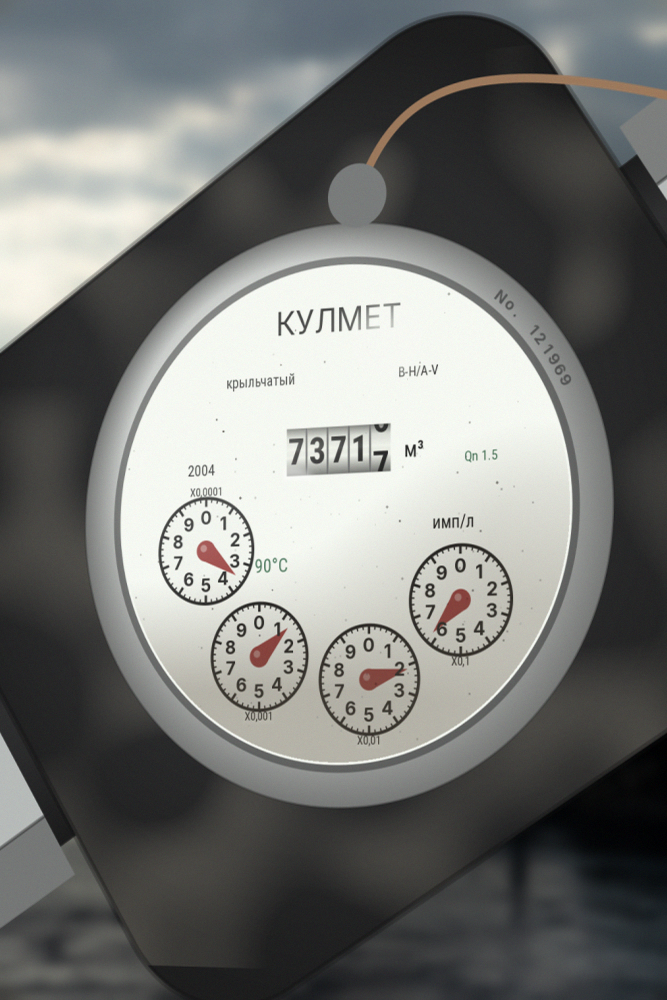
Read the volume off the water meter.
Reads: 73716.6213 m³
